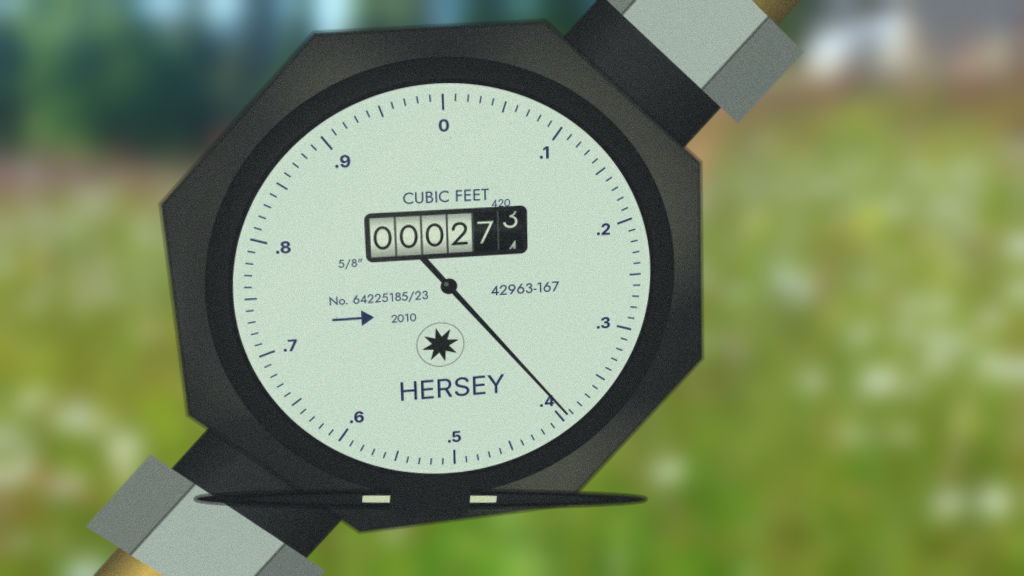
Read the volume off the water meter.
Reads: 273.39 ft³
